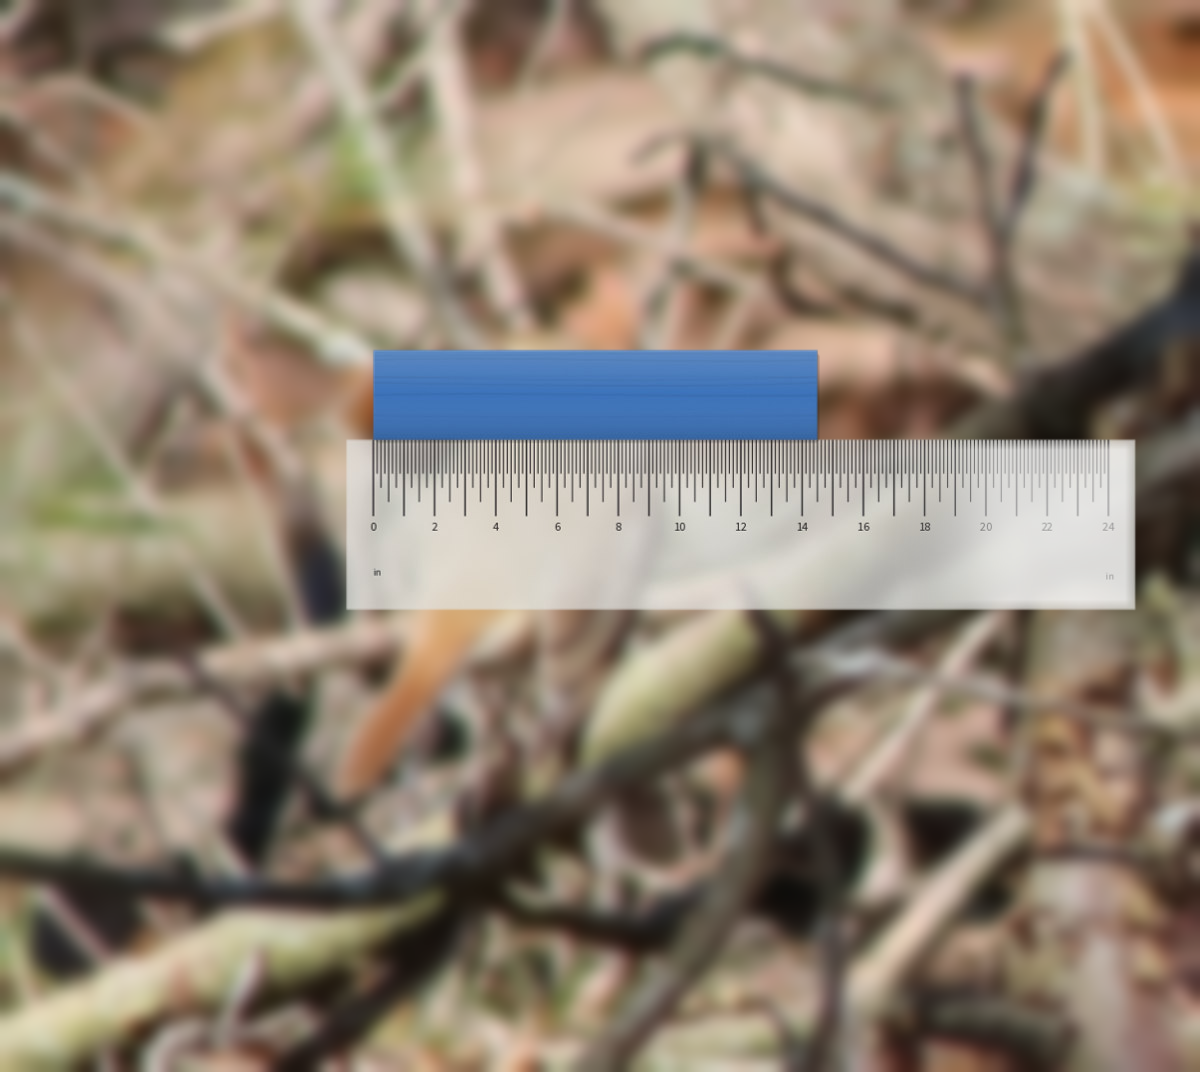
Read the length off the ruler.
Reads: 14.5 in
